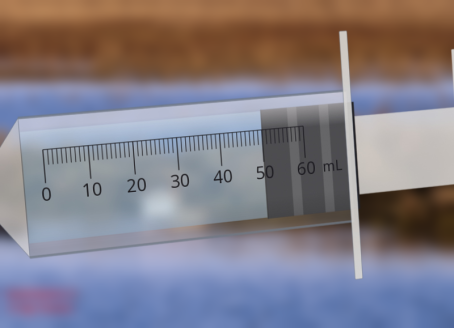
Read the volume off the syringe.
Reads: 50 mL
